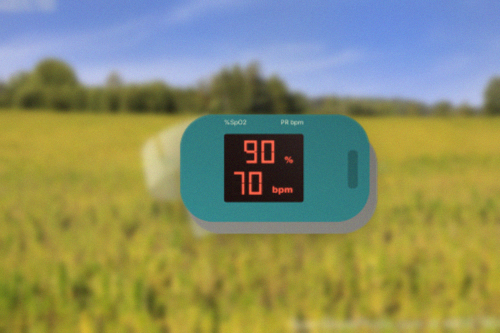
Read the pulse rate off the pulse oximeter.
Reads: 70 bpm
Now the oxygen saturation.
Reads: 90 %
